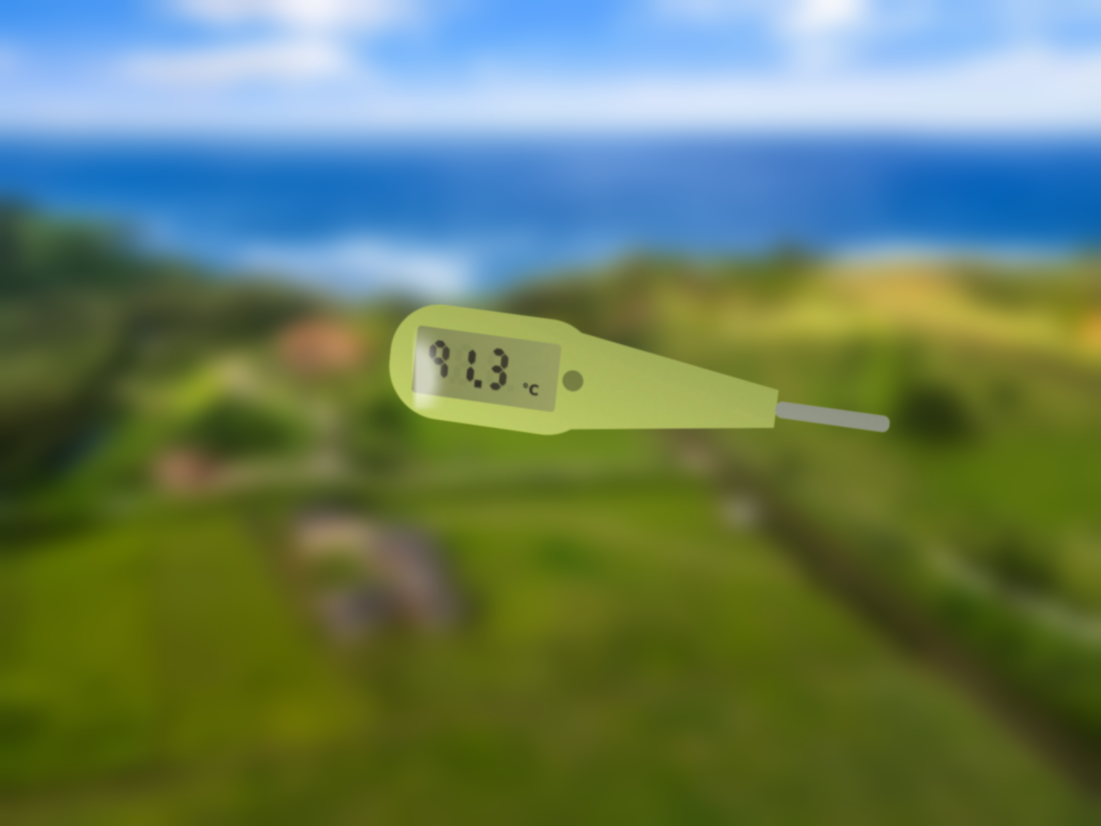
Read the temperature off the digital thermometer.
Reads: 91.3 °C
